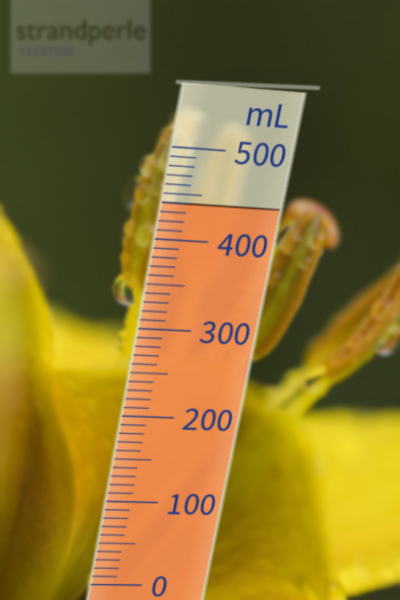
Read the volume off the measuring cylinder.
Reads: 440 mL
